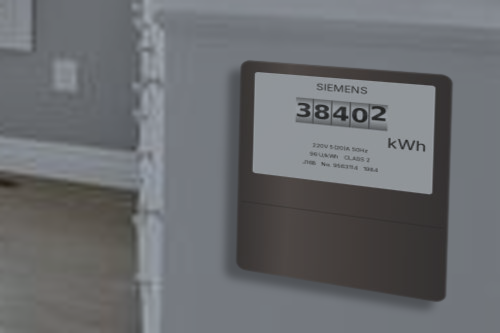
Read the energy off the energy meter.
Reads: 38402 kWh
